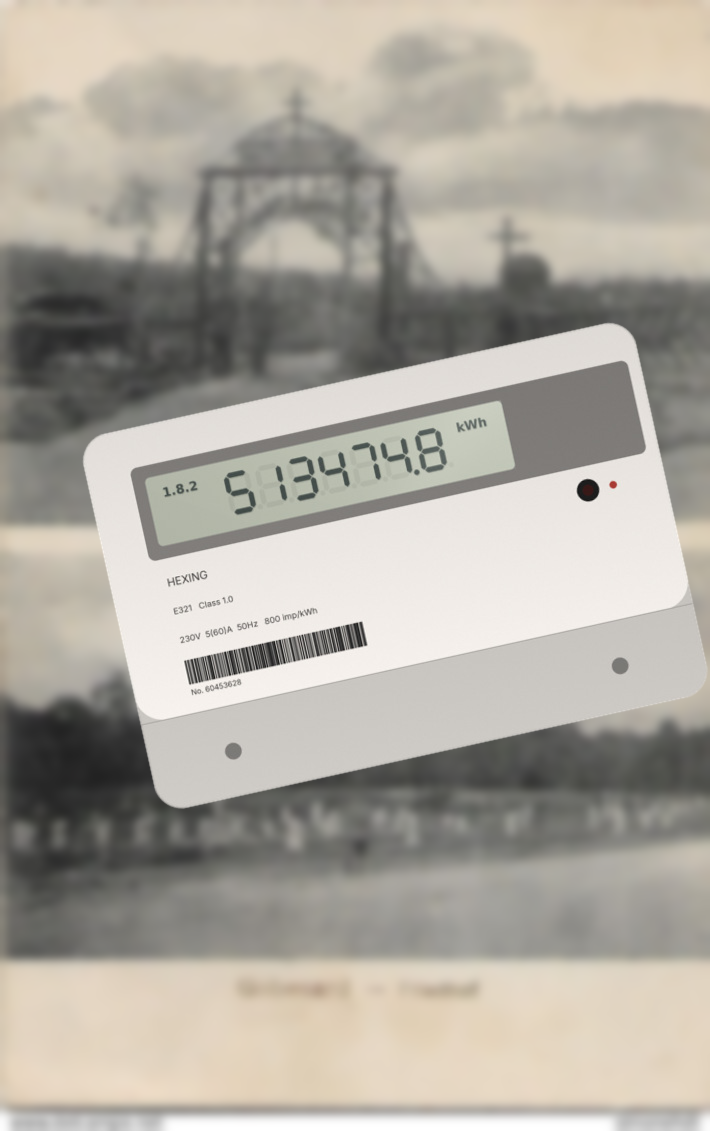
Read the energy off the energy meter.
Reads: 513474.8 kWh
